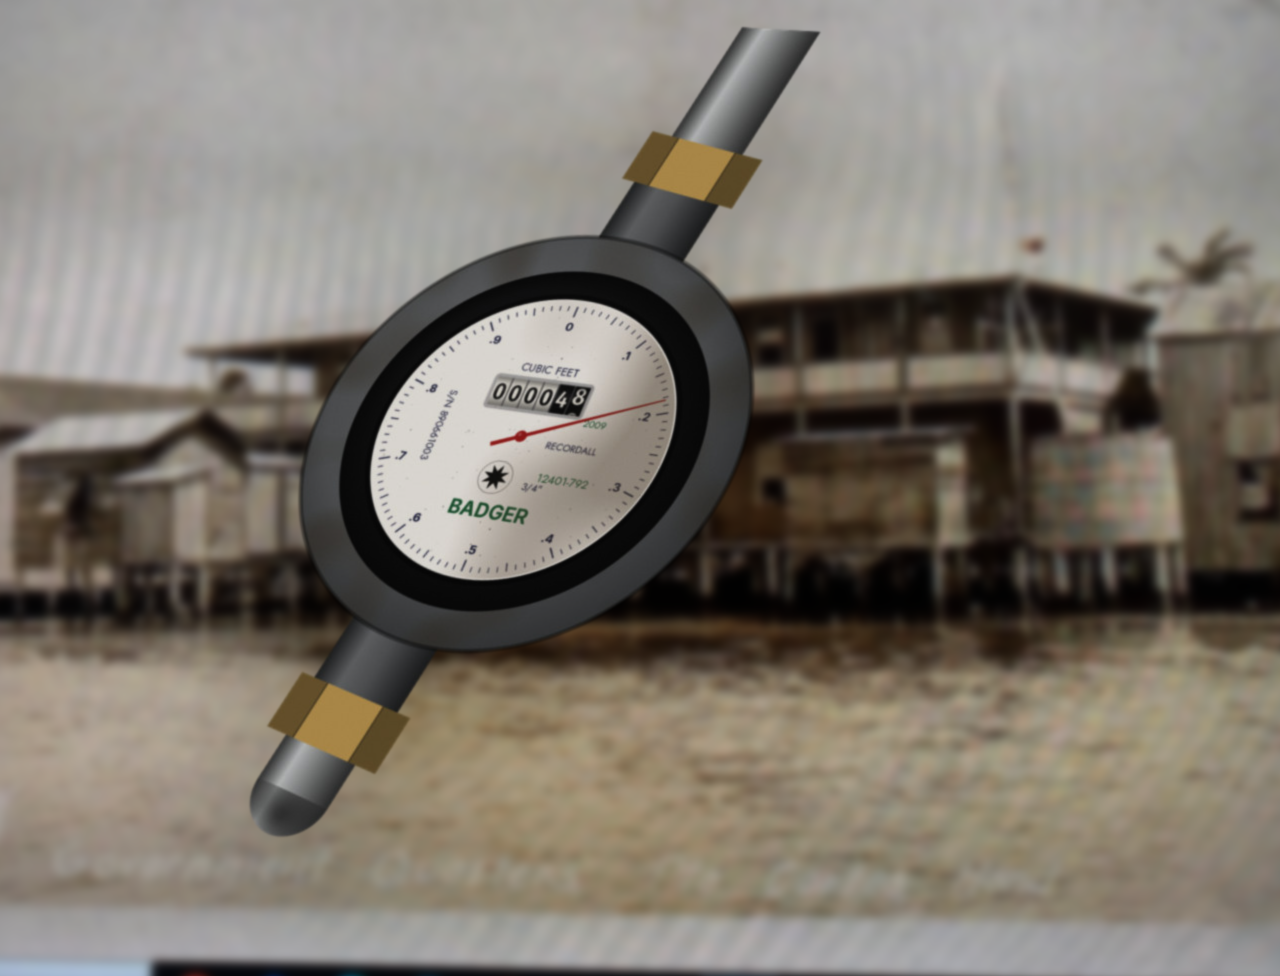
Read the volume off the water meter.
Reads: 48.18 ft³
